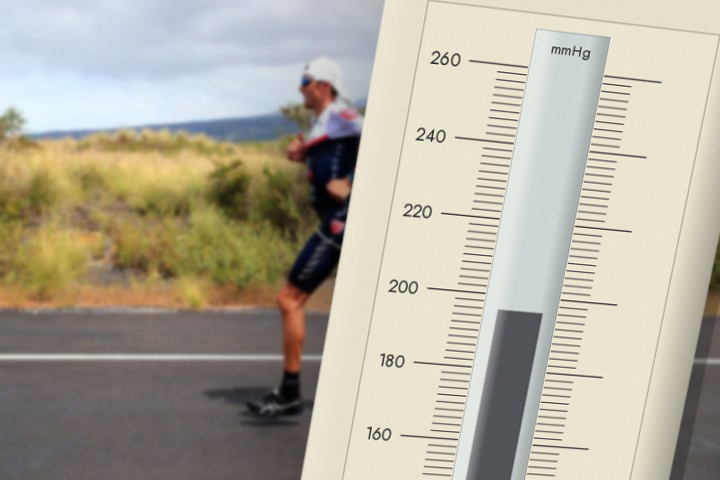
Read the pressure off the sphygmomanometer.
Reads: 196 mmHg
